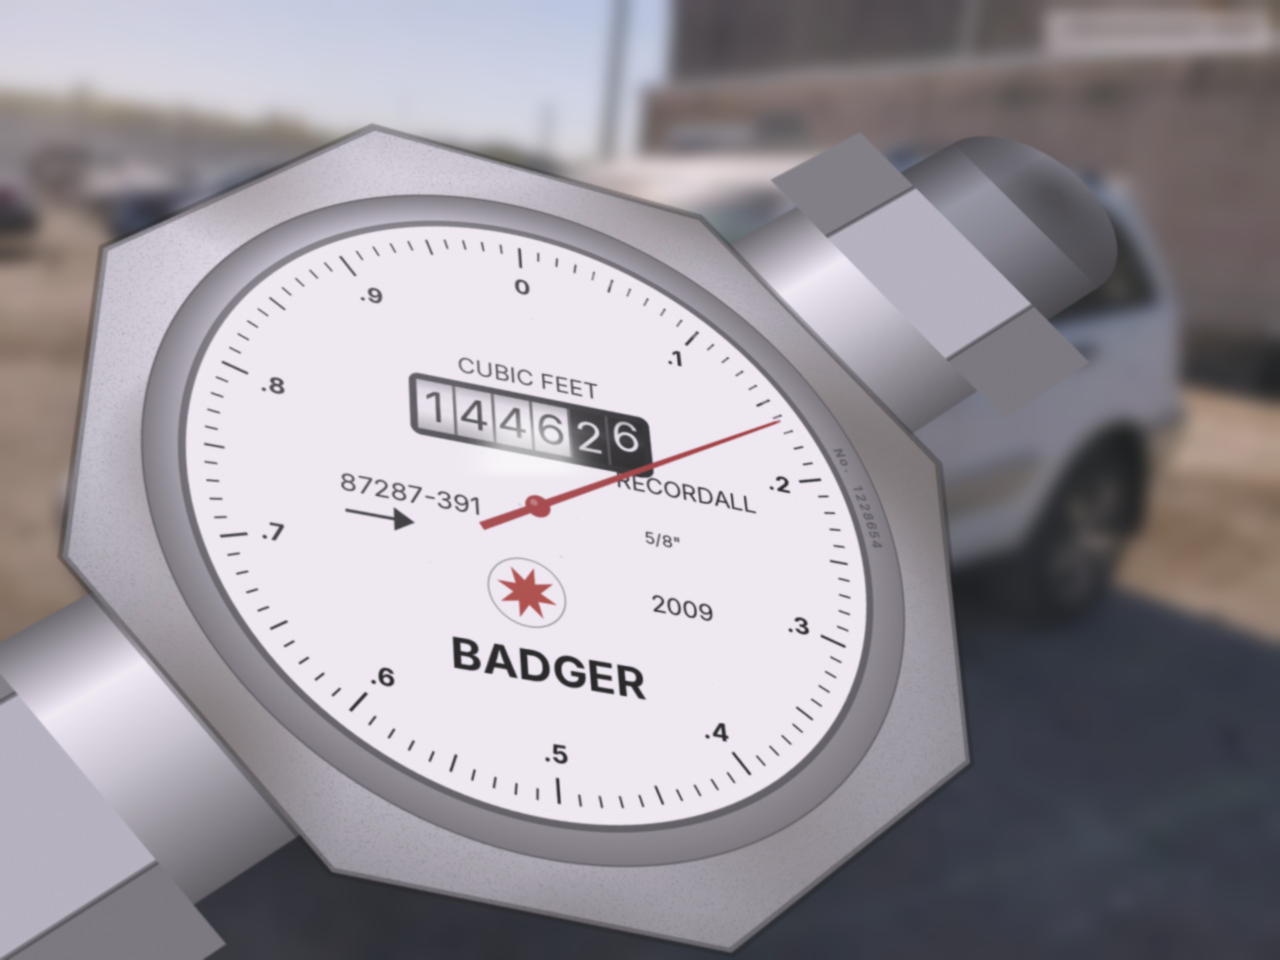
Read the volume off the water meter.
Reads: 144626.16 ft³
